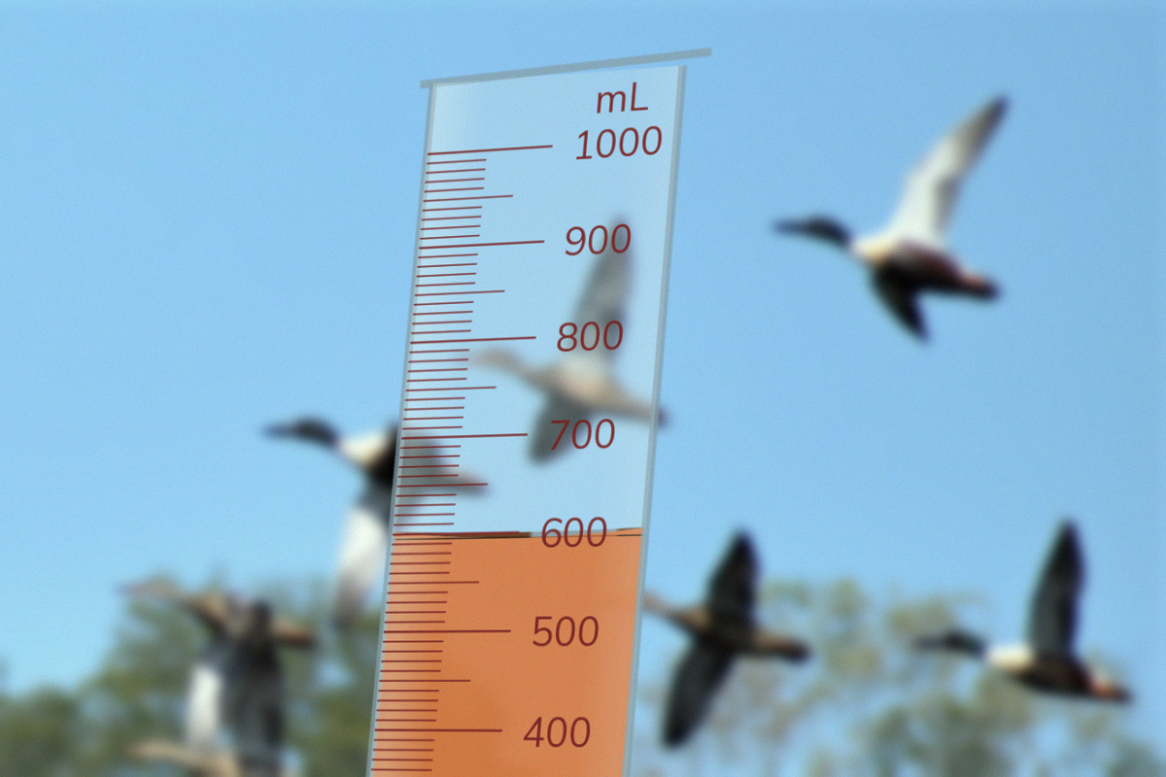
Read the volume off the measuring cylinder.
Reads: 595 mL
